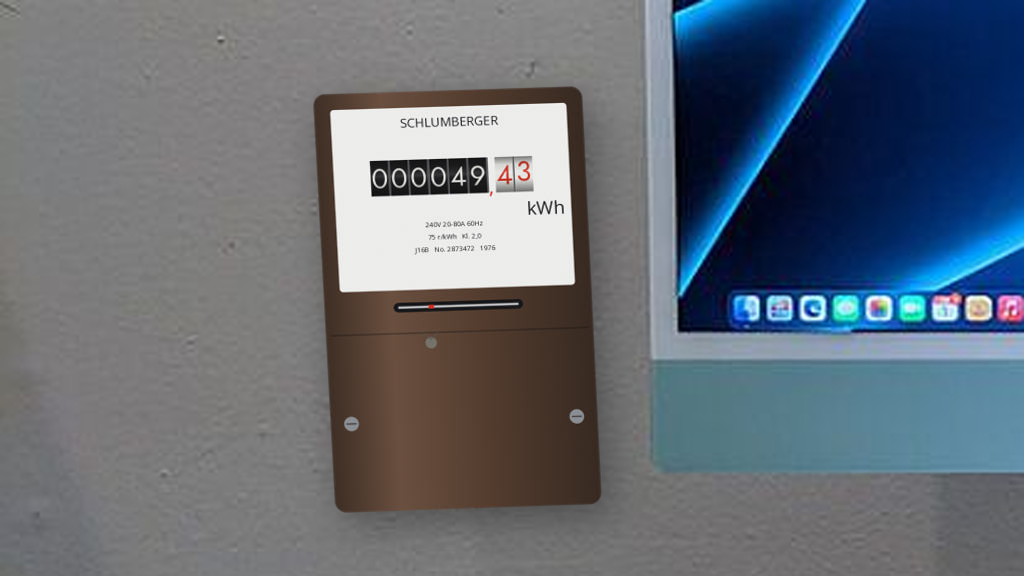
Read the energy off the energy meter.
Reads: 49.43 kWh
